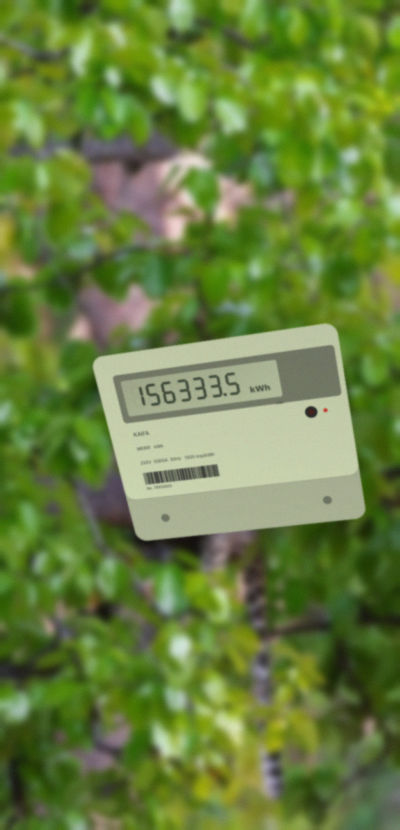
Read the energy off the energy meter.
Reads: 156333.5 kWh
